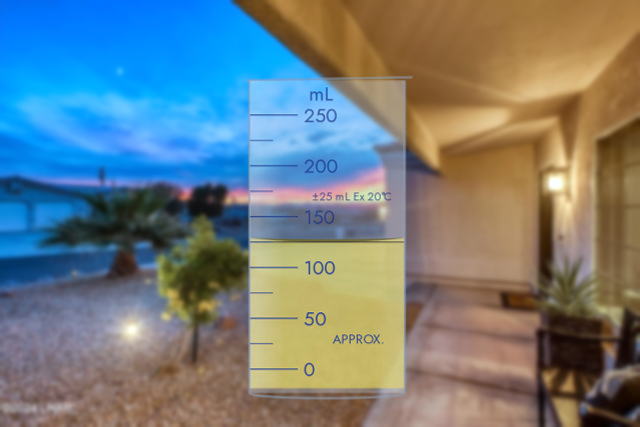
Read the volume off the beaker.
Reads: 125 mL
